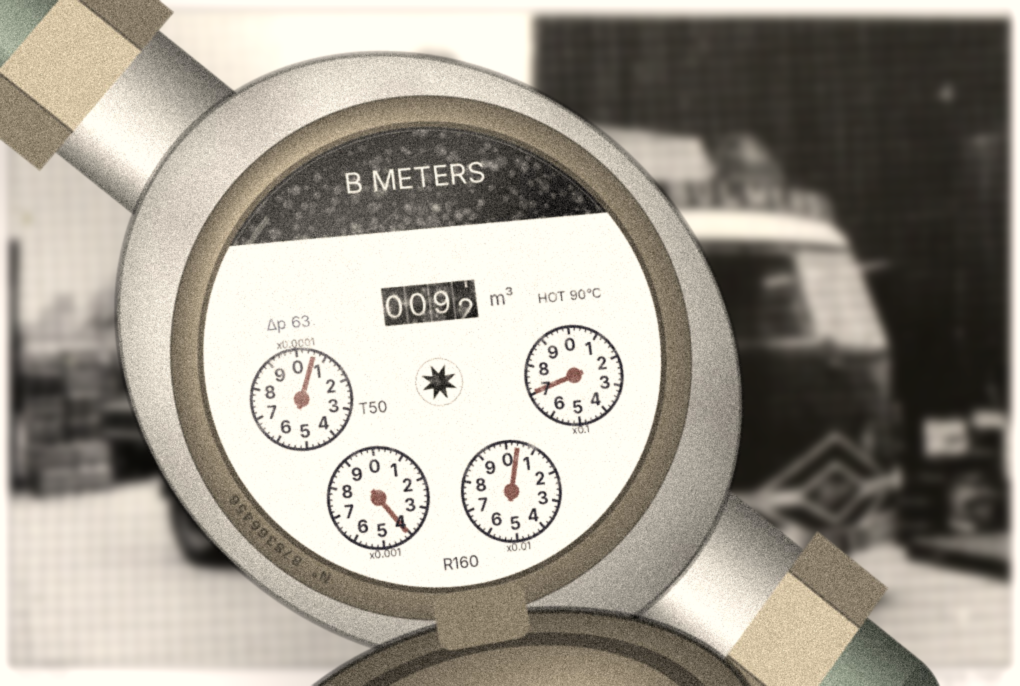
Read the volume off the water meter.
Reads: 91.7040 m³
